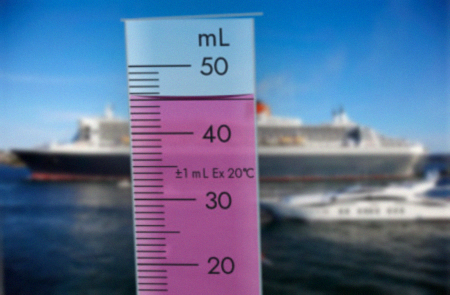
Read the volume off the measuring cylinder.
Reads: 45 mL
